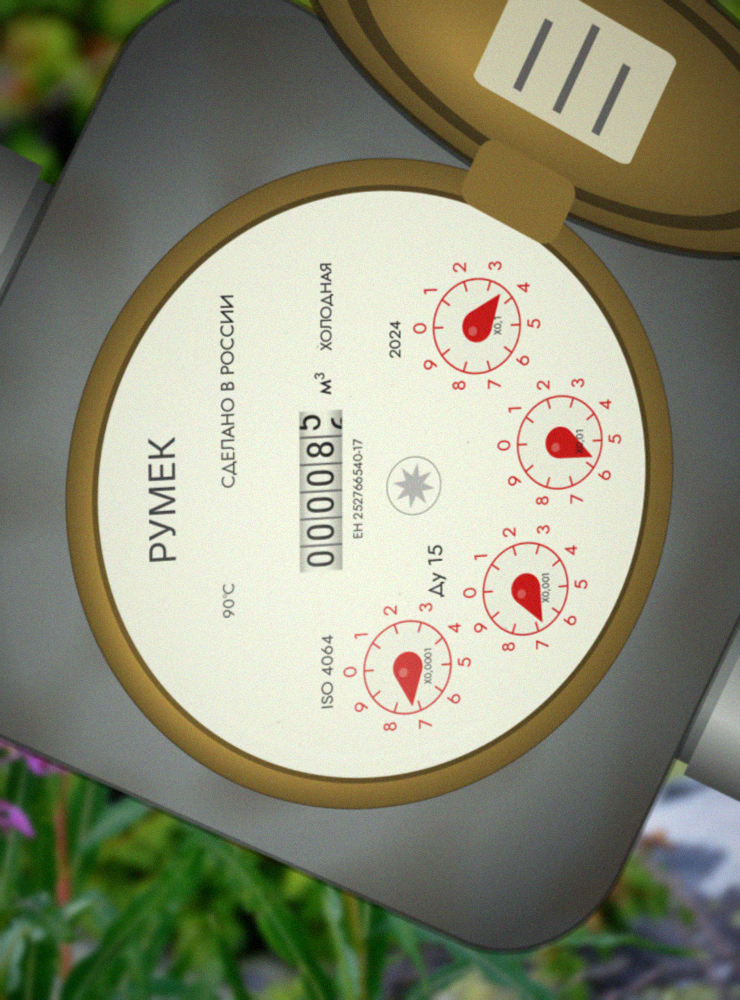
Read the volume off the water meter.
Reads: 85.3567 m³
